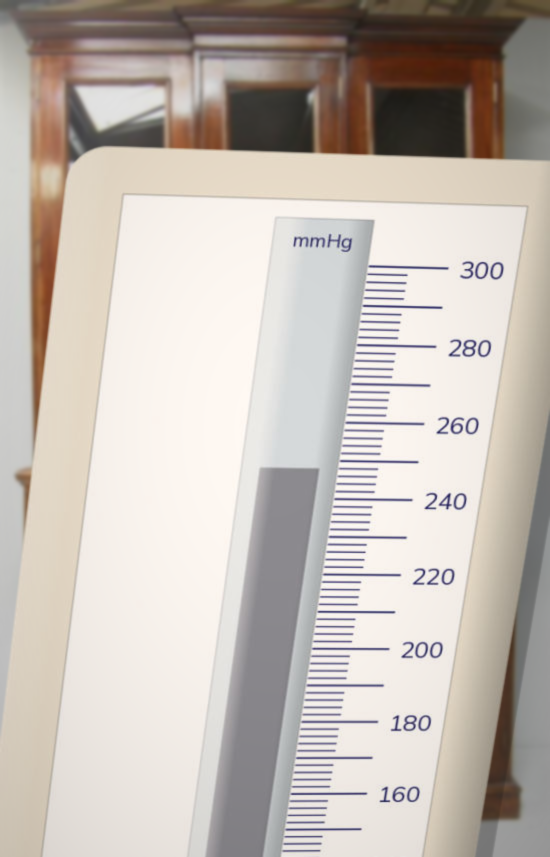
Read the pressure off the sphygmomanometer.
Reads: 248 mmHg
